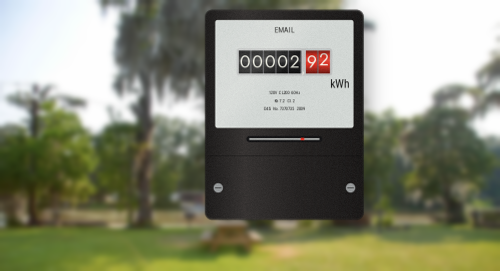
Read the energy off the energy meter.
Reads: 2.92 kWh
